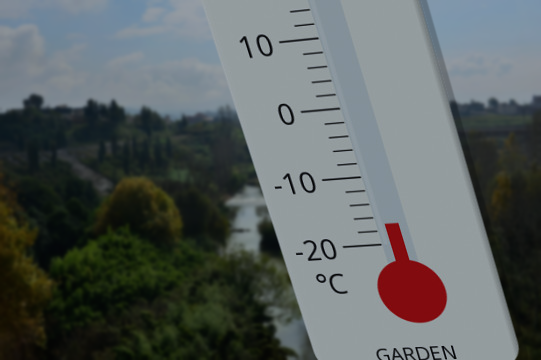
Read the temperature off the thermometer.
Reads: -17 °C
